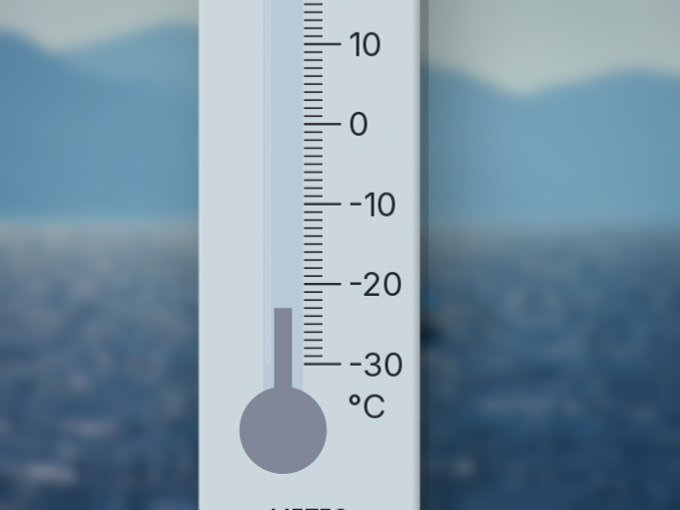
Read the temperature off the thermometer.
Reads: -23 °C
